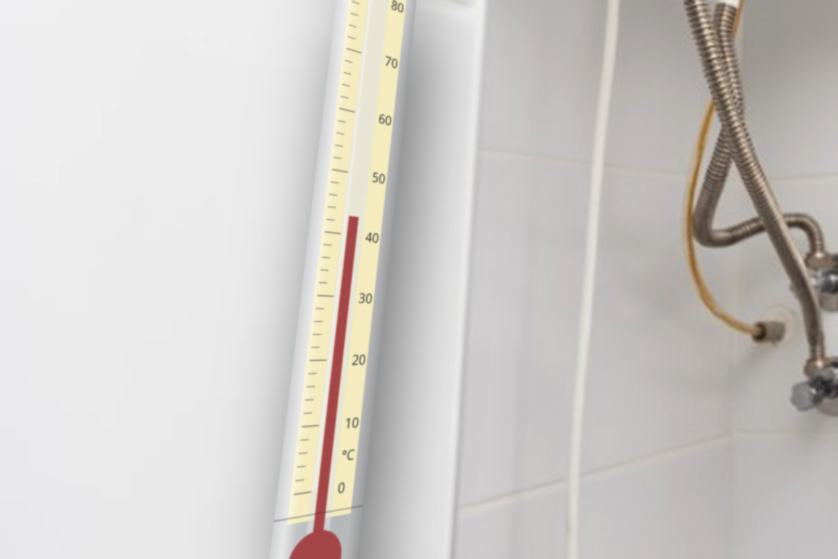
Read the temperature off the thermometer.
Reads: 43 °C
